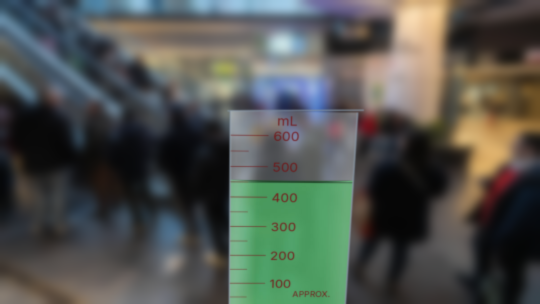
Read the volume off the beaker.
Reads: 450 mL
